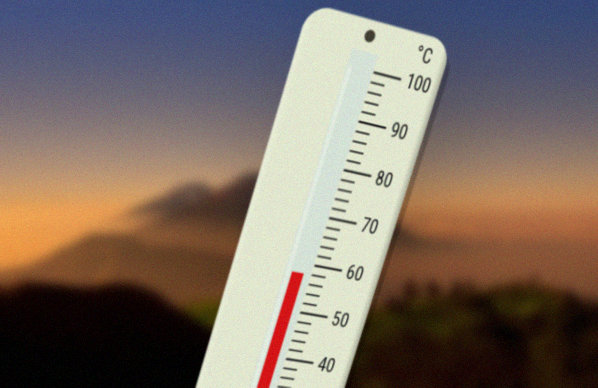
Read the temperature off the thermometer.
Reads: 58 °C
